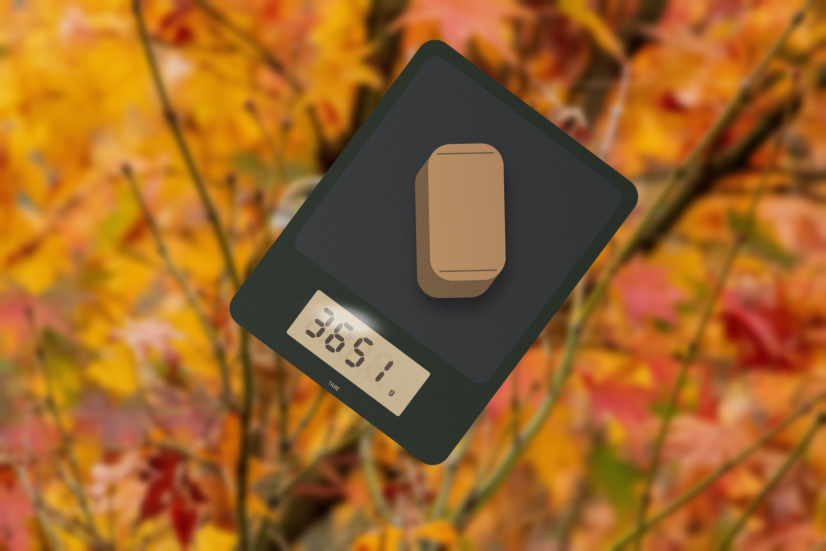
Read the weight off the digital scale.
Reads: 3651 g
